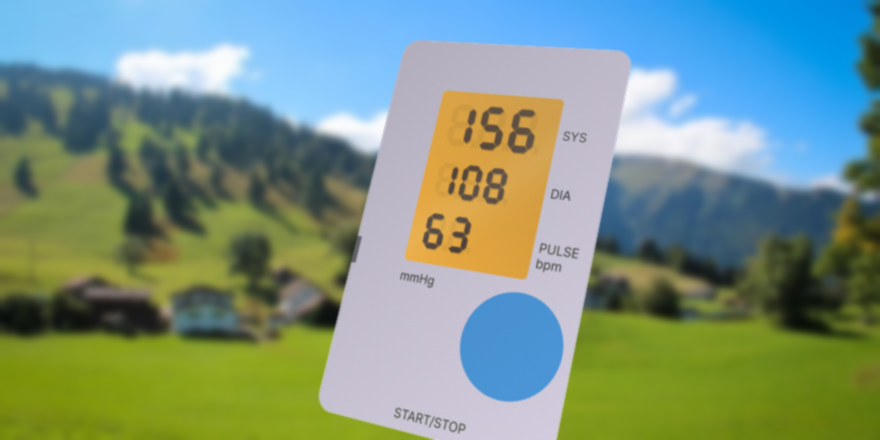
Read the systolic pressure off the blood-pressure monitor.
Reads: 156 mmHg
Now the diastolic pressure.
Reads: 108 mmHg
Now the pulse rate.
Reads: 63 bpm
